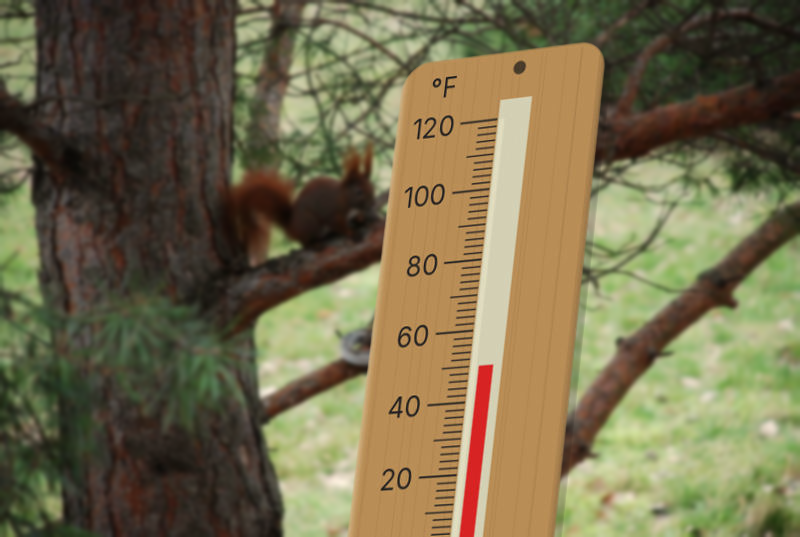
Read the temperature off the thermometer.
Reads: 50 °F
